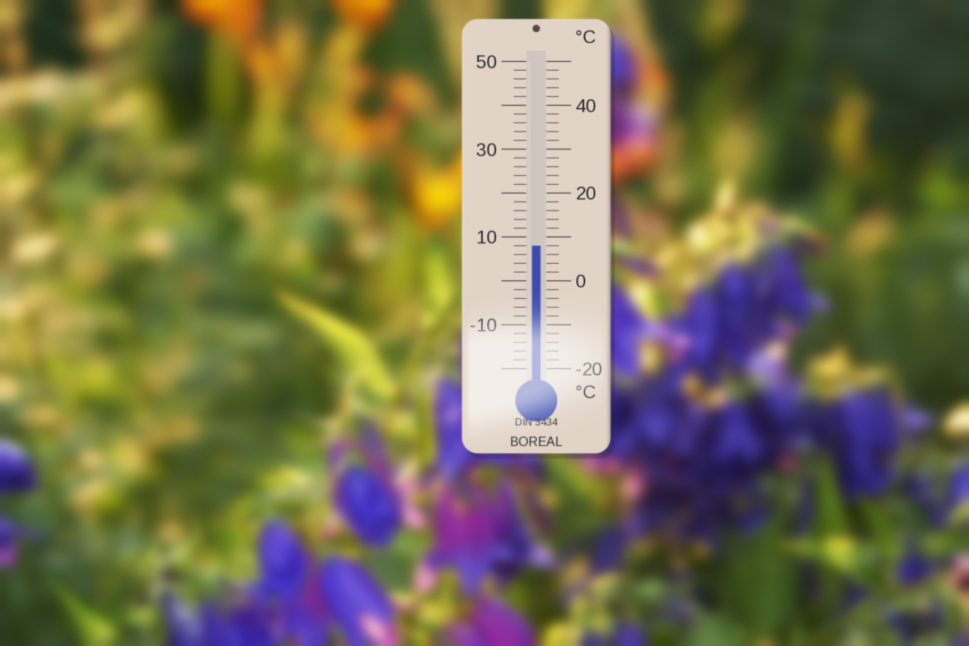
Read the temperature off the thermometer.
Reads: 8 °C
